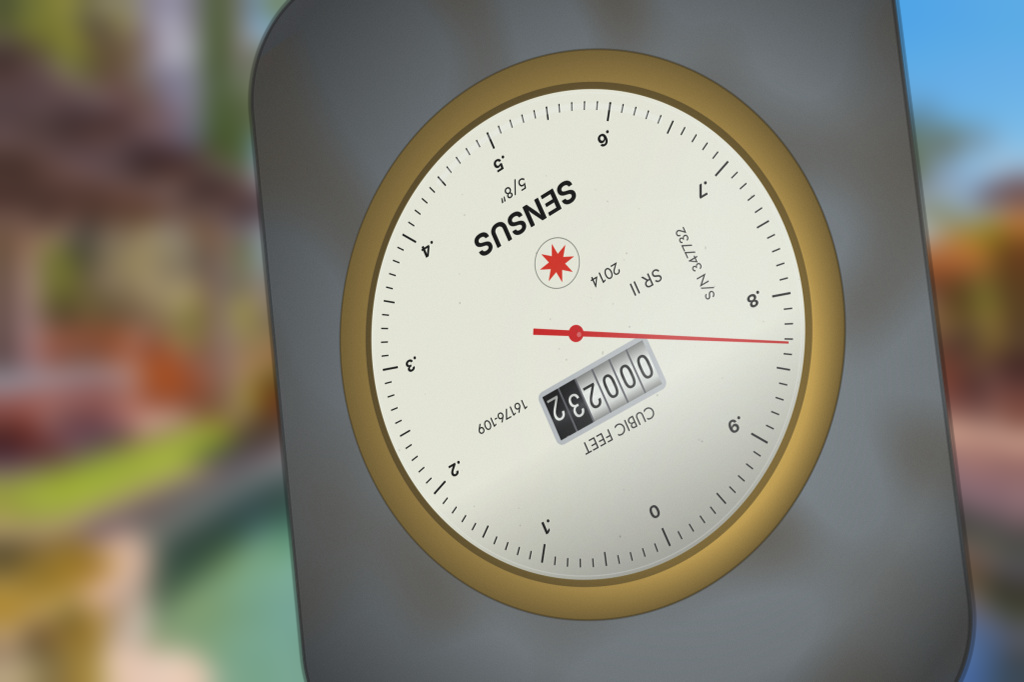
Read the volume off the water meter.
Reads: 231.83 ft³
